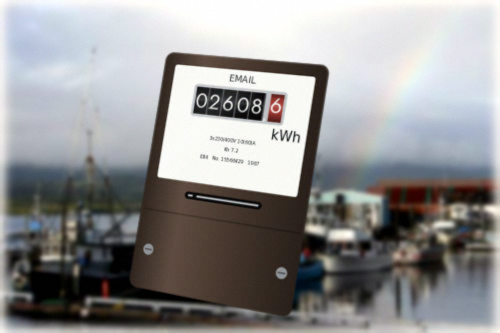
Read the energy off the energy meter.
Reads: 2608.6 kWh
